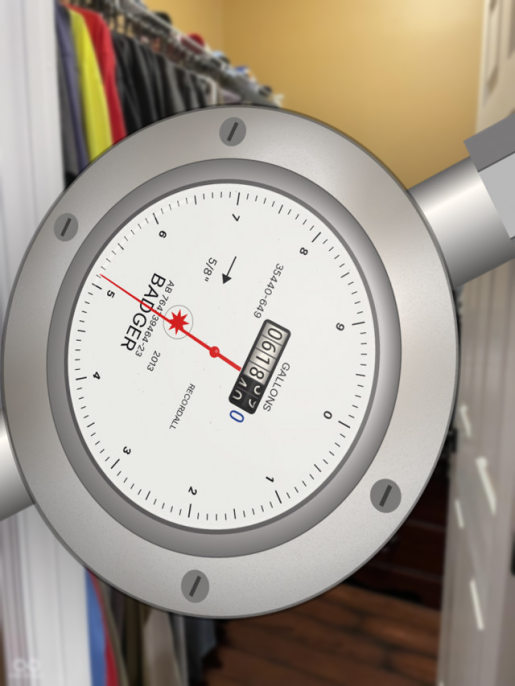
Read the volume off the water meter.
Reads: 618395.1 gal
